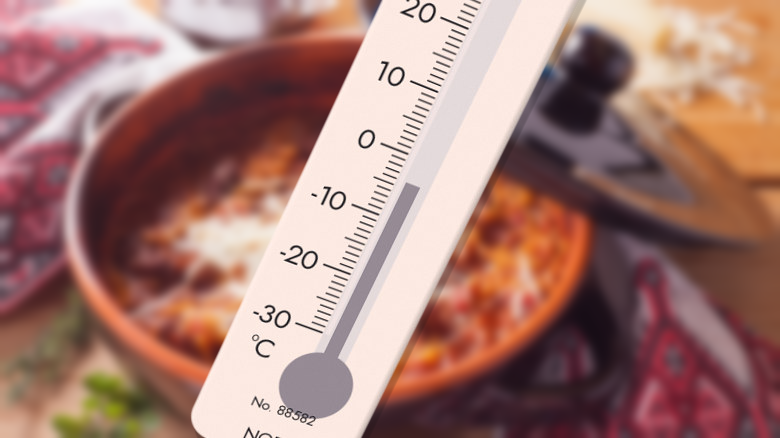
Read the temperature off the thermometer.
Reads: -4 °C
